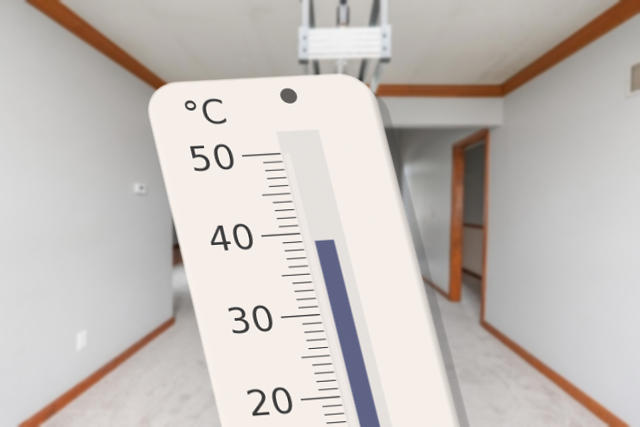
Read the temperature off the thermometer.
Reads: 39 °C
